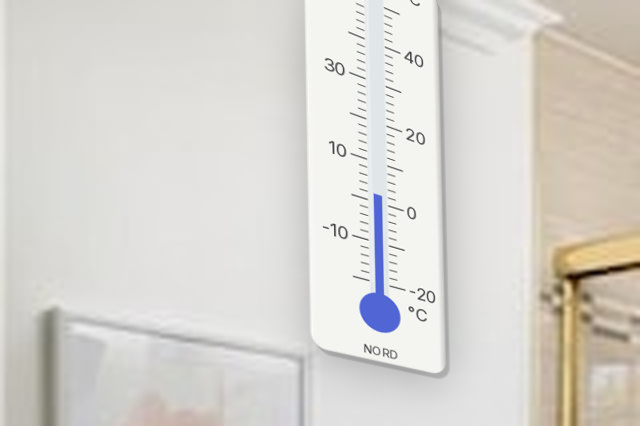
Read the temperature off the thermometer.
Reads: 2 °C
